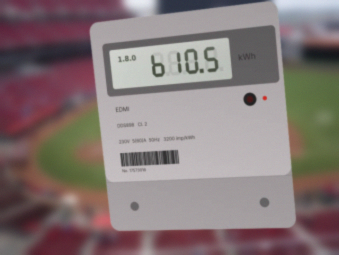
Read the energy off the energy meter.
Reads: 610.5 kWh
